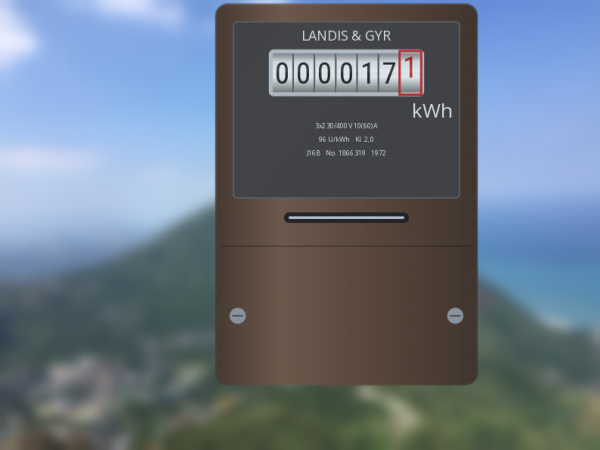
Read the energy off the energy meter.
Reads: 17.1 kWh
